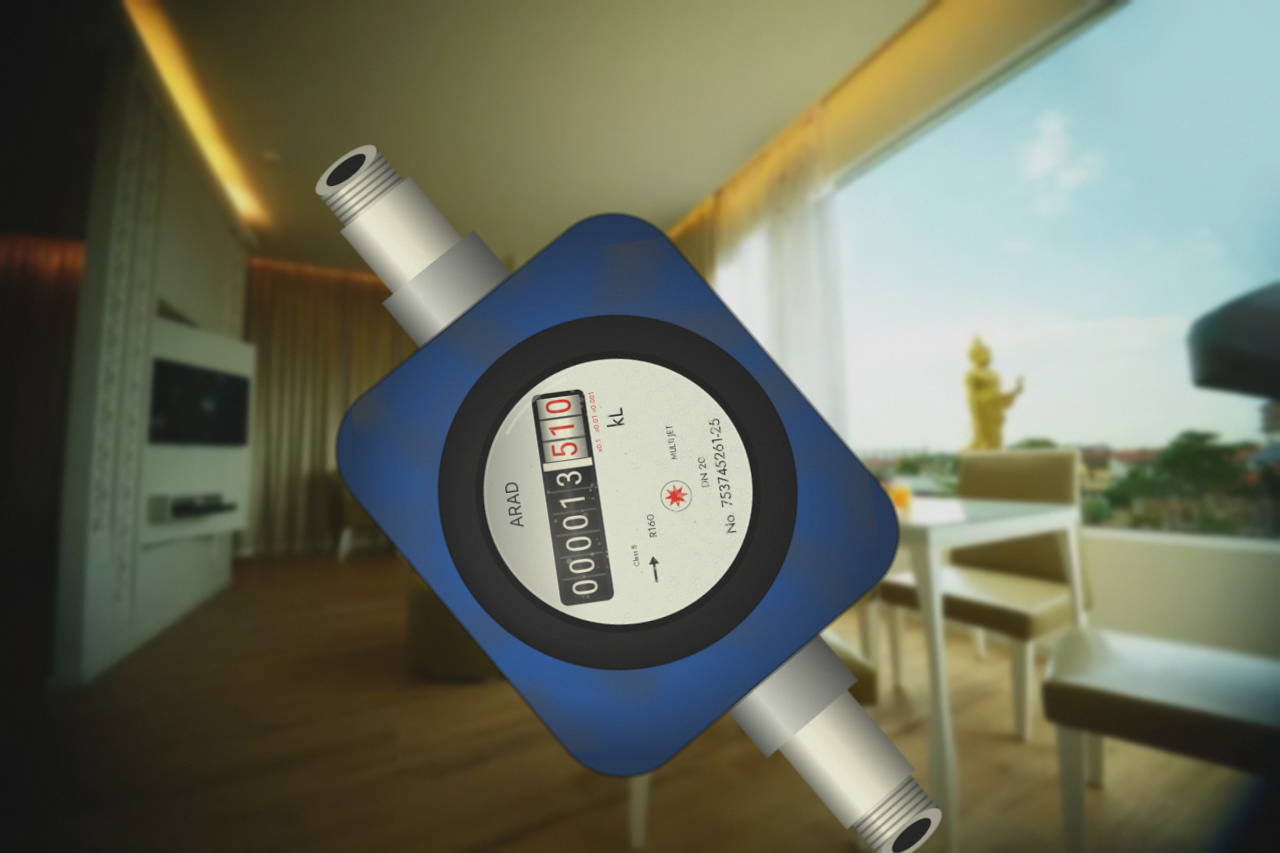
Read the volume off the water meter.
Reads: 13.510 kL
